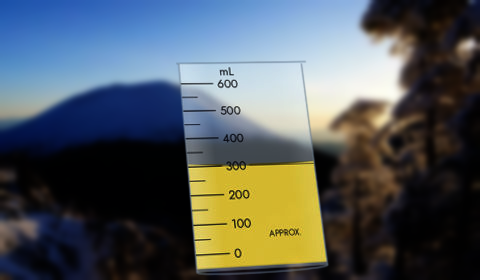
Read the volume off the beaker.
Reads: 300 mL
